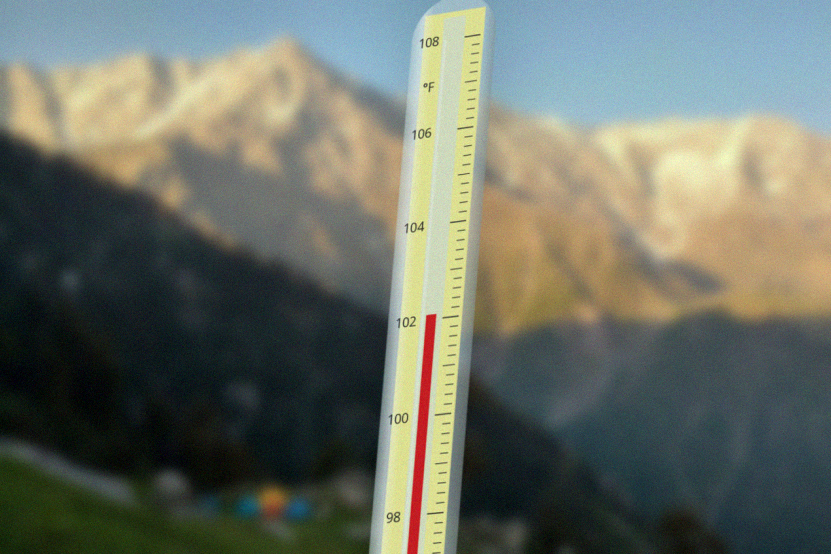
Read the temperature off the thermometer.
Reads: 102.1 °F
